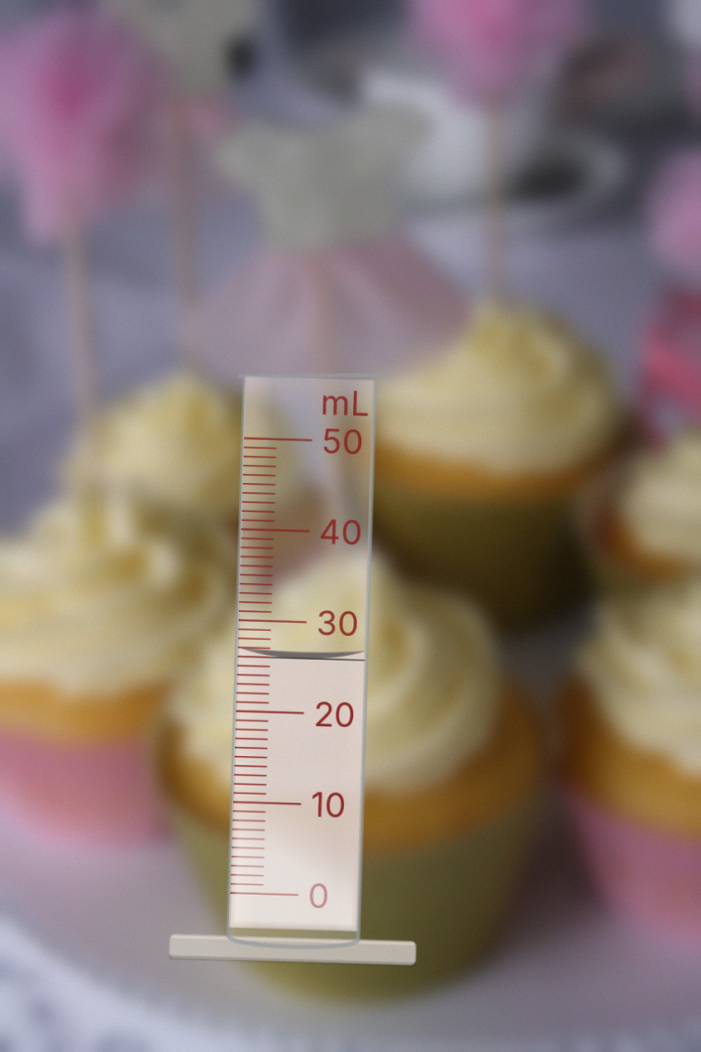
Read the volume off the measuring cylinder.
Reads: 26 mL
